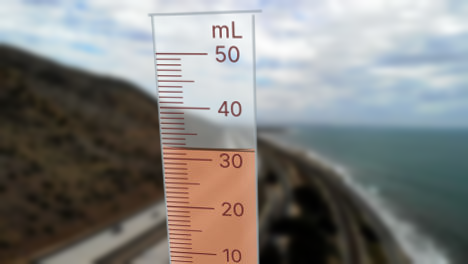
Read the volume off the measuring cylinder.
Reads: 32 mL
